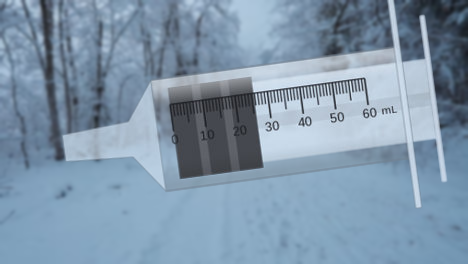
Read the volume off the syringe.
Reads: 0 mL
